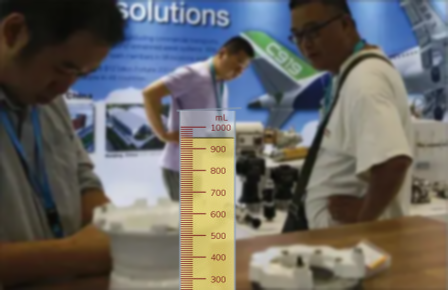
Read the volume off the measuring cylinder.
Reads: 950 mL
